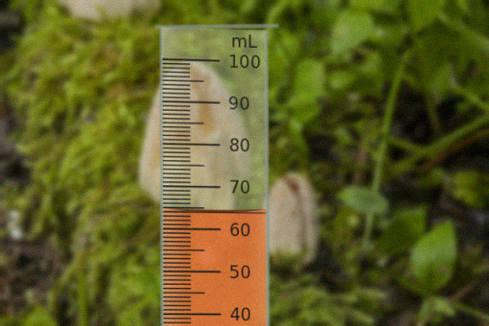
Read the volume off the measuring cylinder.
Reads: 64 mL
